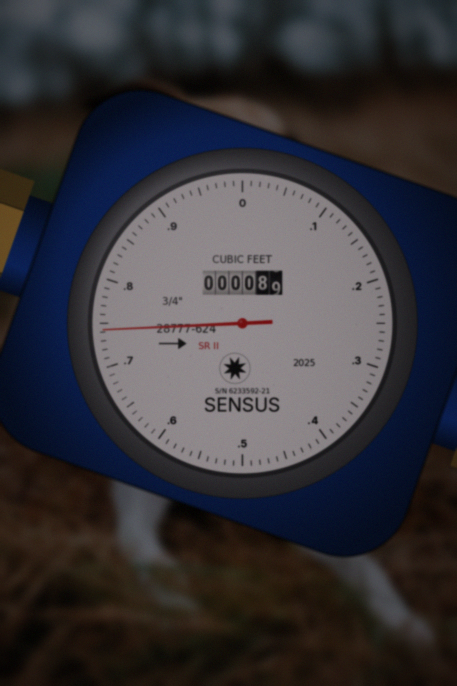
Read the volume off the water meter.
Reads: 88.74 ft³
